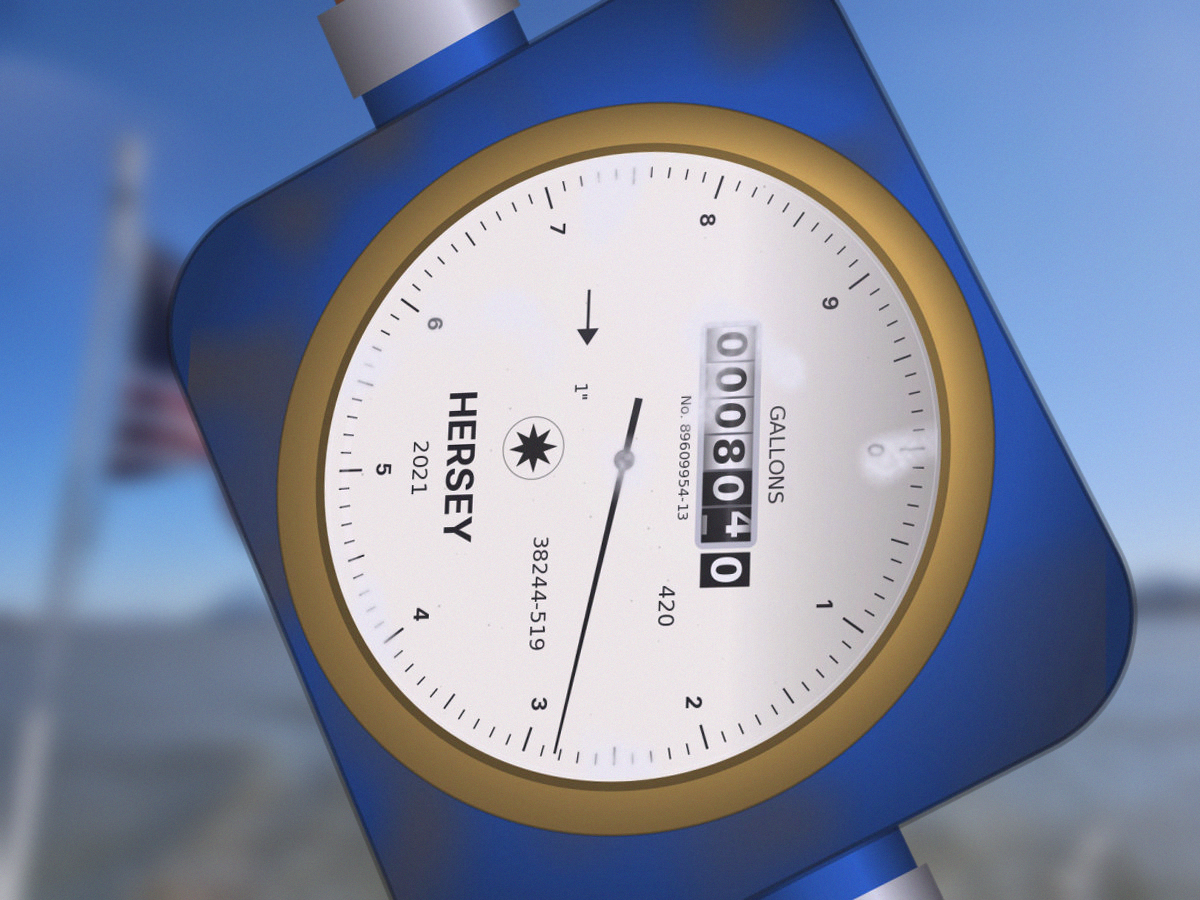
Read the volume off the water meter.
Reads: 8042.8 gal
